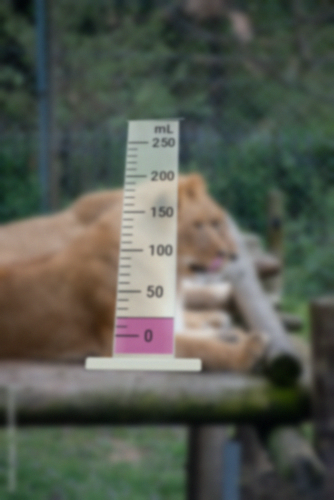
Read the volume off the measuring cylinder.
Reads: 20 mL
